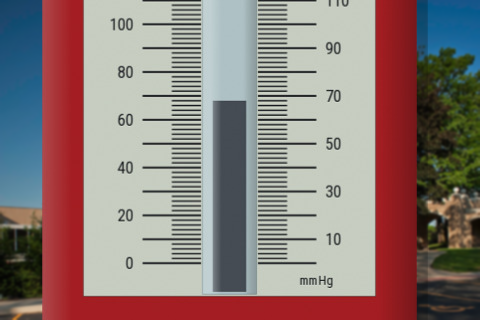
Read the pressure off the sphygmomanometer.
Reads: 68 mmHg
